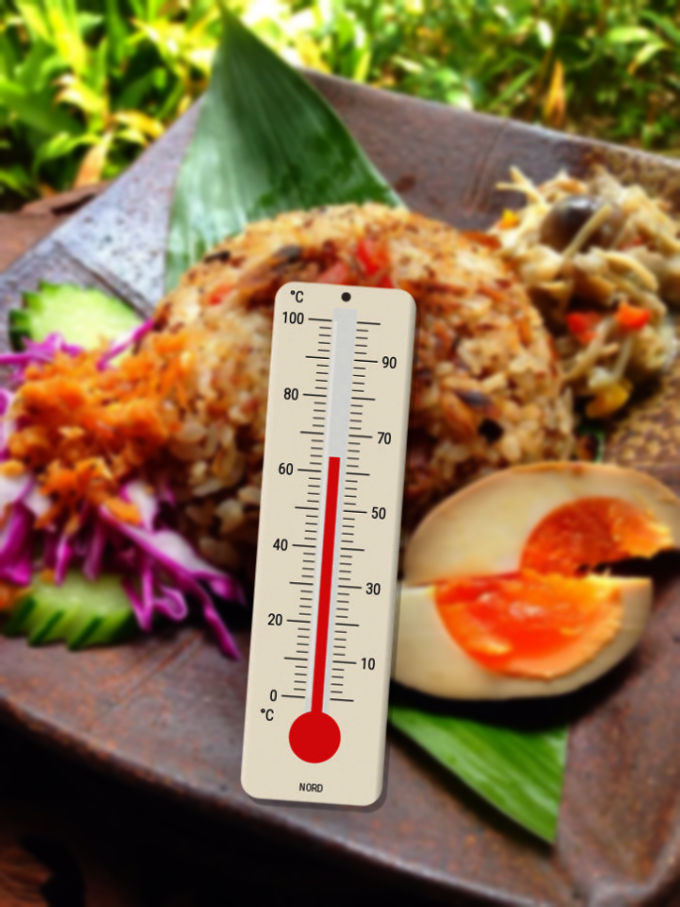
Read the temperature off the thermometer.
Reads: 64 °C
